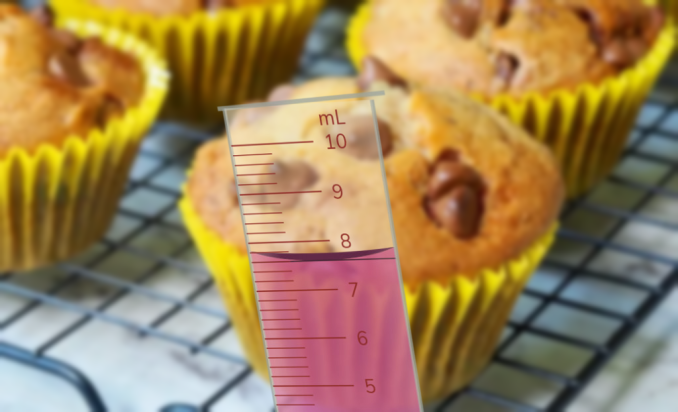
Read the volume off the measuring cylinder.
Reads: 7.6 mL
